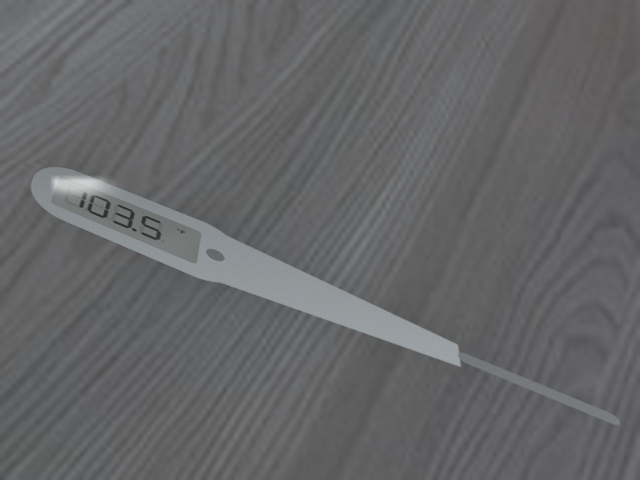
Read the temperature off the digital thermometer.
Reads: 103.5 °F
